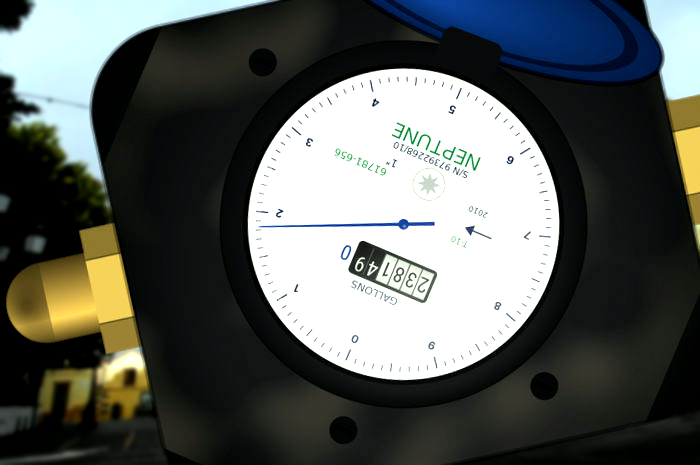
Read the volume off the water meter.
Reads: 2381491.8 gal
